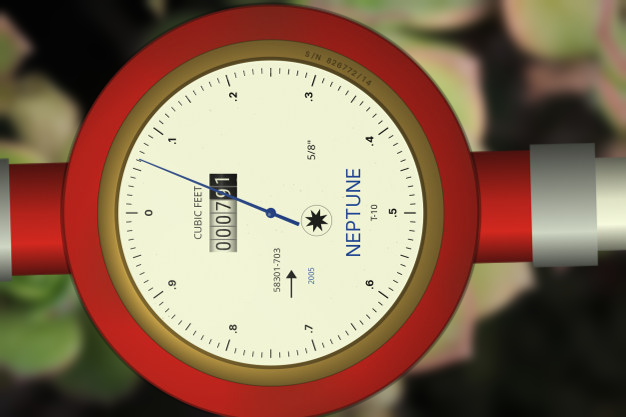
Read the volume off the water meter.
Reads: 791.06 ft³
